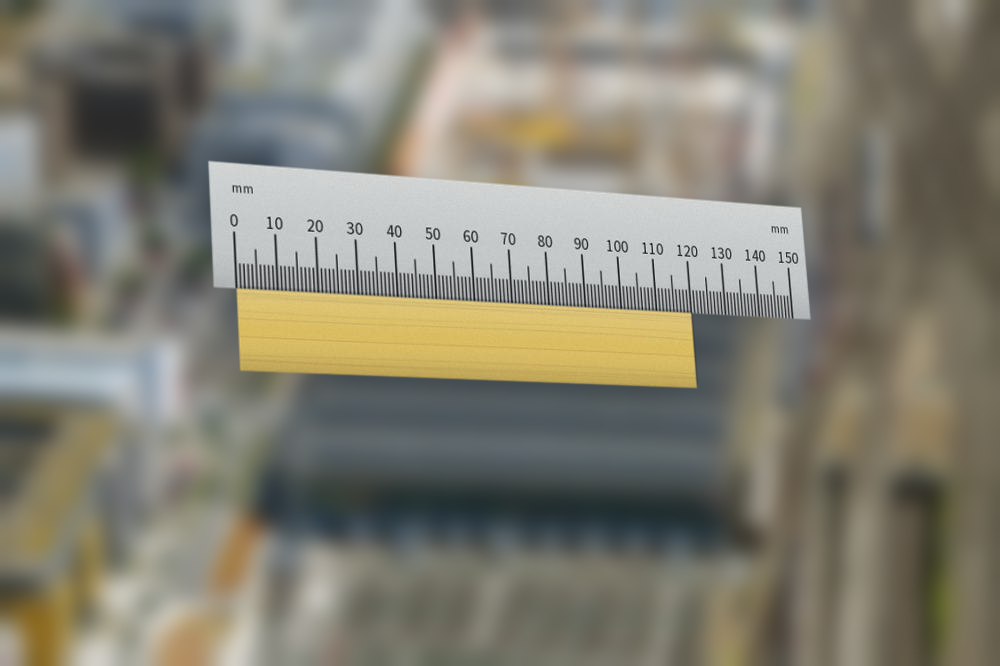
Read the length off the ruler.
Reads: 120 mm
